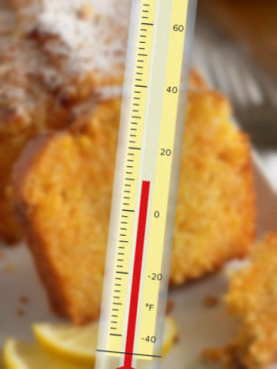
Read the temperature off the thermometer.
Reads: 10 °F
